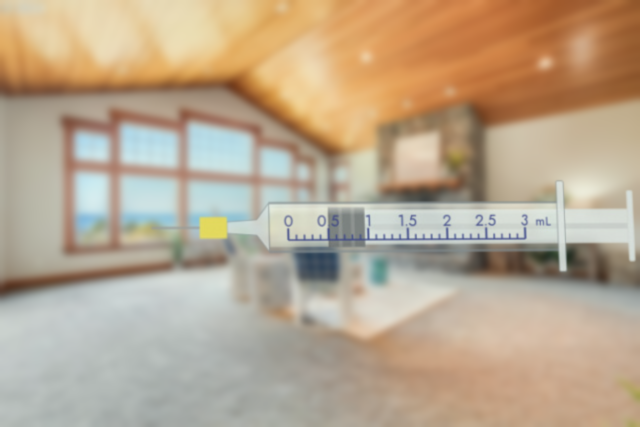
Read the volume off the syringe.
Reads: 0.5 mL
